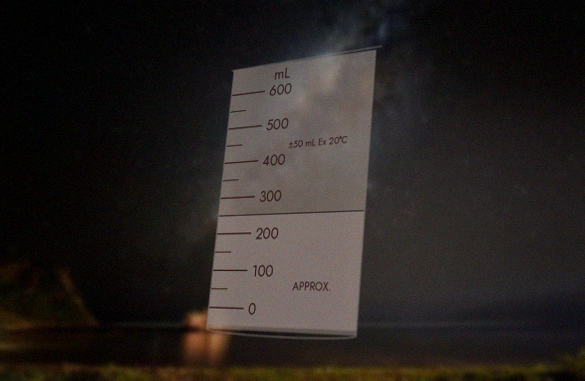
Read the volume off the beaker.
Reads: 250 mL
